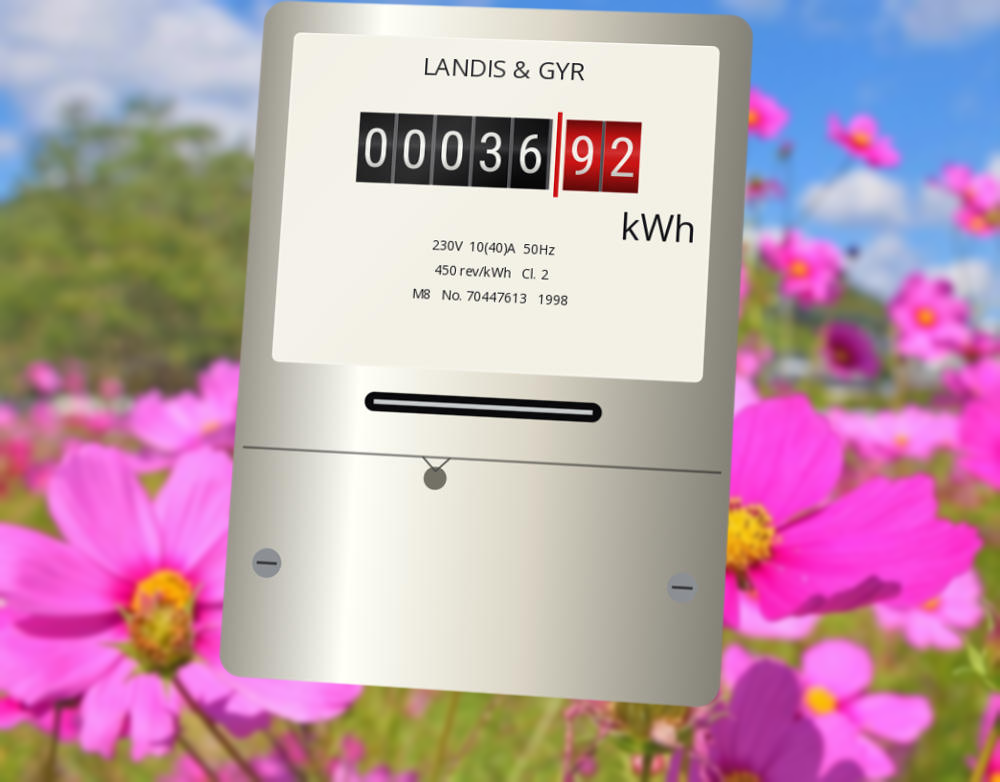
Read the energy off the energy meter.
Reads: 36.92 kWh
